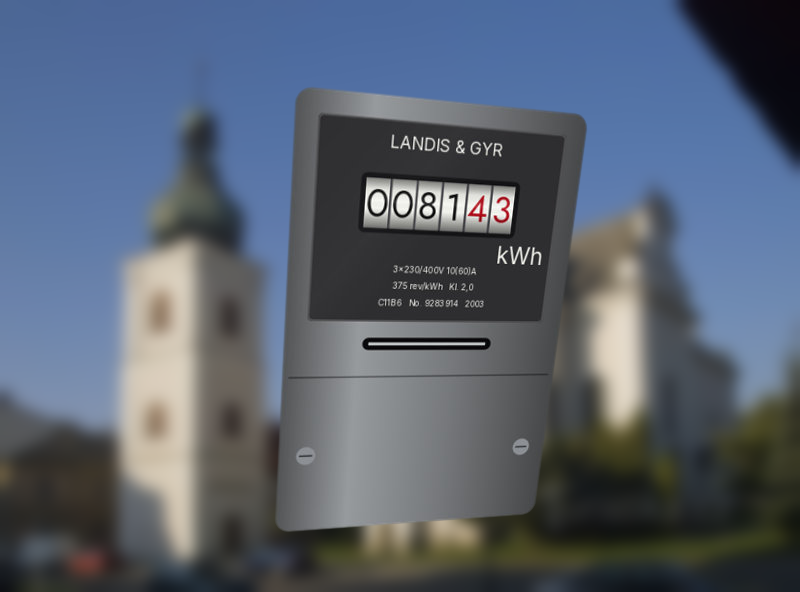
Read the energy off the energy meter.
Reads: 81.43 kWh
